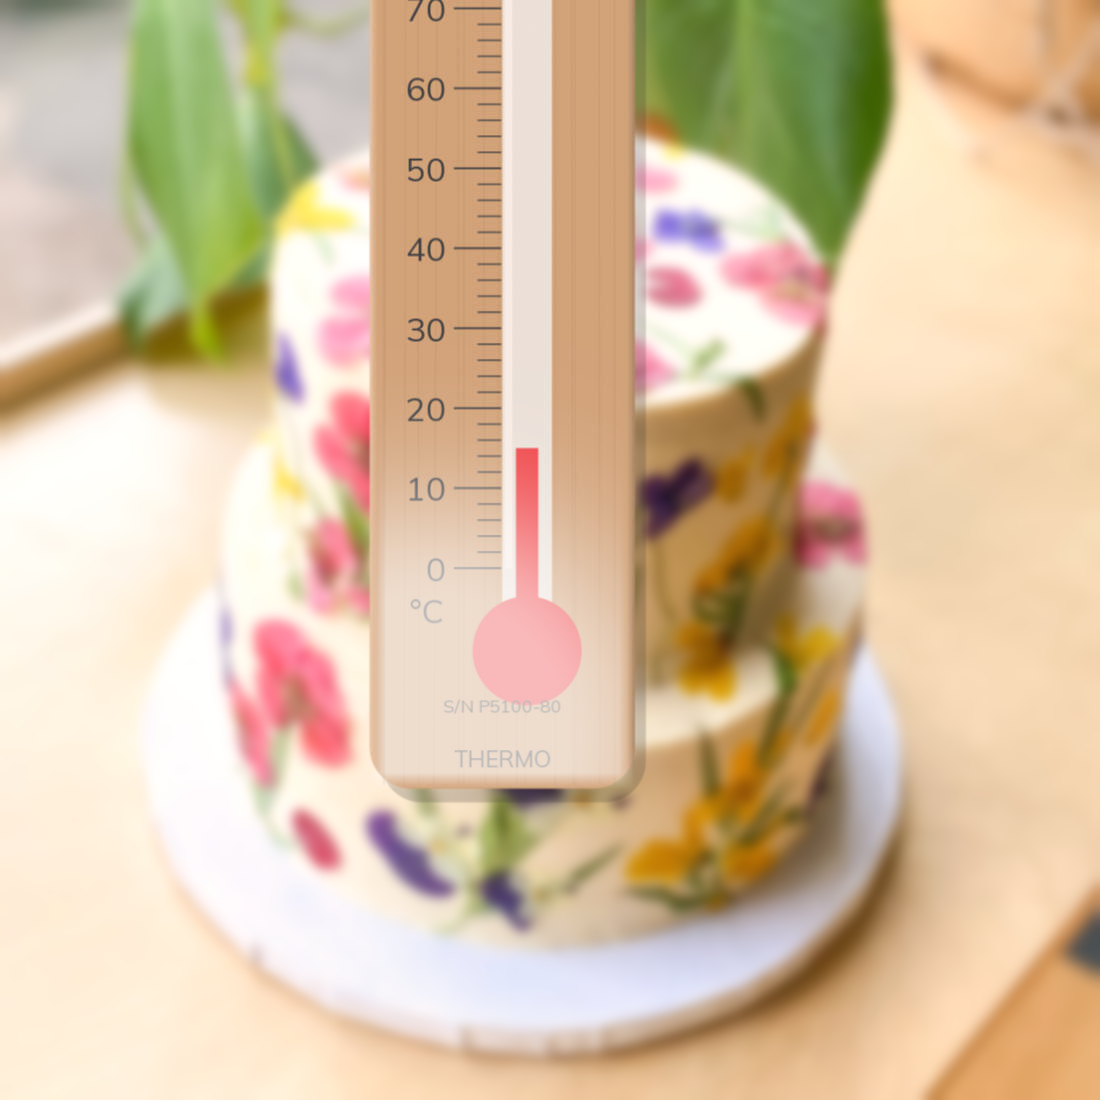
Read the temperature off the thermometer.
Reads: 15 °C
